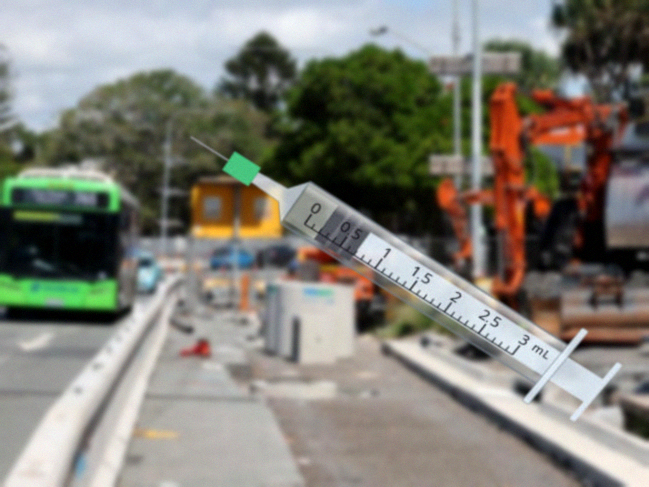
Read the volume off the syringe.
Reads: 0.2 mL
